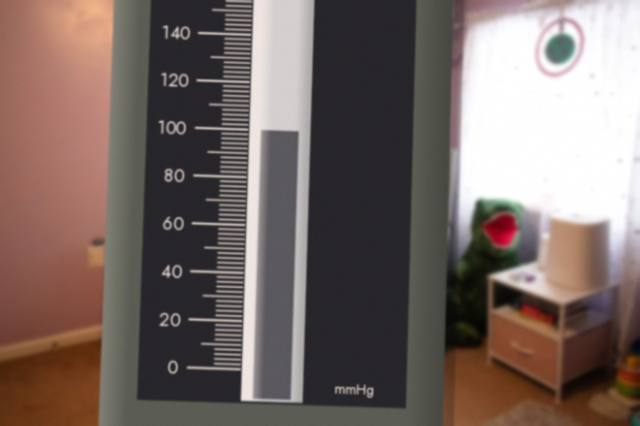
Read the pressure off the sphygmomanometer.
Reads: 100 mmHg
